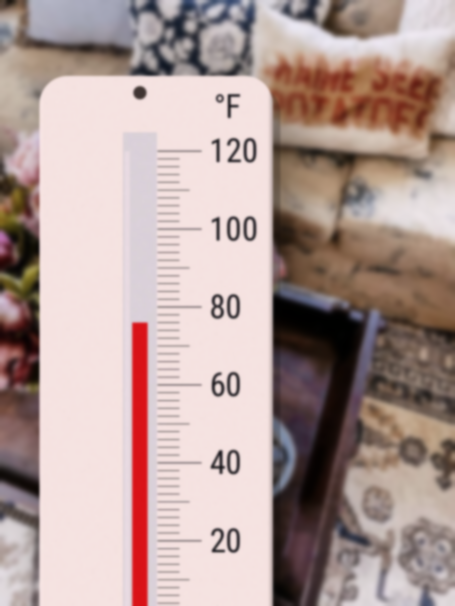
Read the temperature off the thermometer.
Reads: 76 °F
